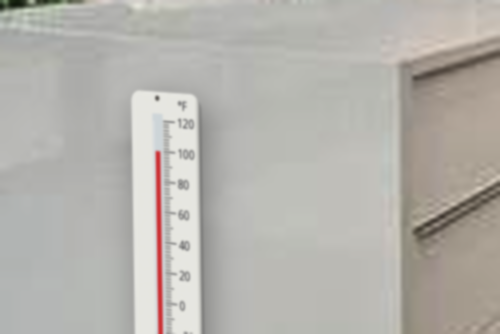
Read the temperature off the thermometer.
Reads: 100 °F
